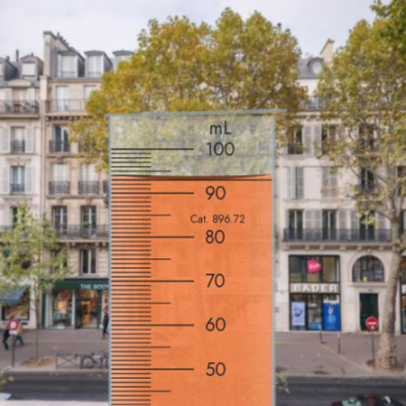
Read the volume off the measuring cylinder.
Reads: 93 mL
